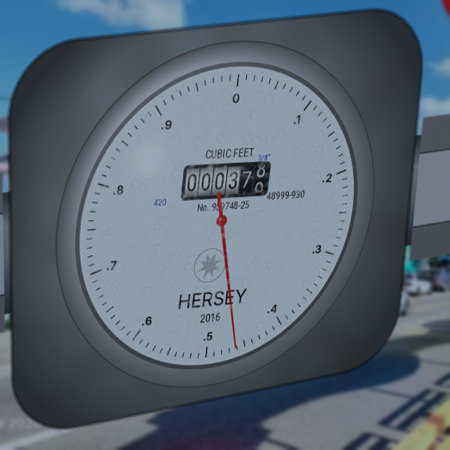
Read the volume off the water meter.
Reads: 378.46 ft³
